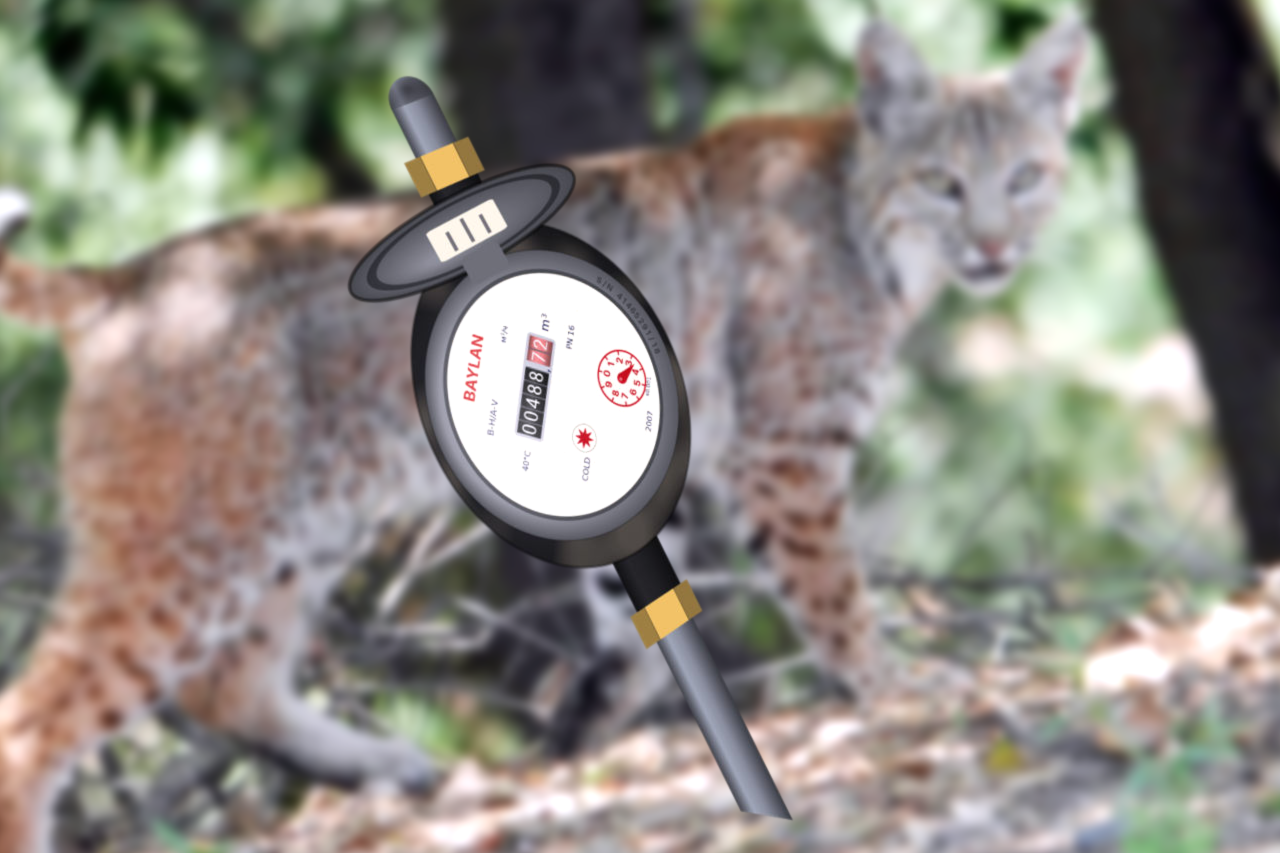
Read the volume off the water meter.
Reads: 488.723 m³
